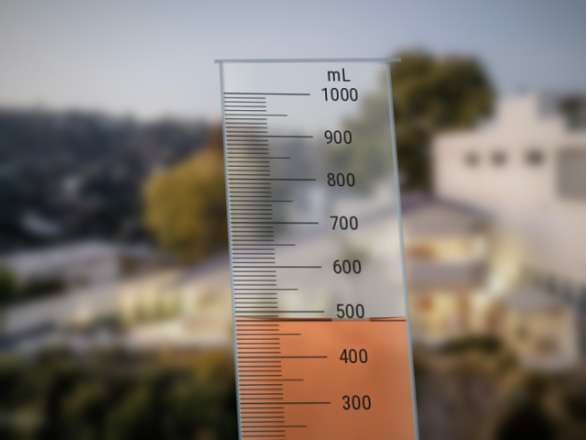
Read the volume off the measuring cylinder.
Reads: 480 mL
